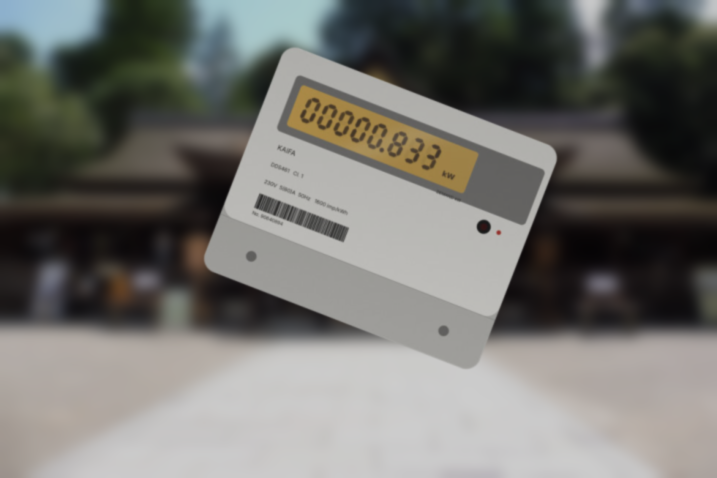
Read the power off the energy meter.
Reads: 0.833 kW
